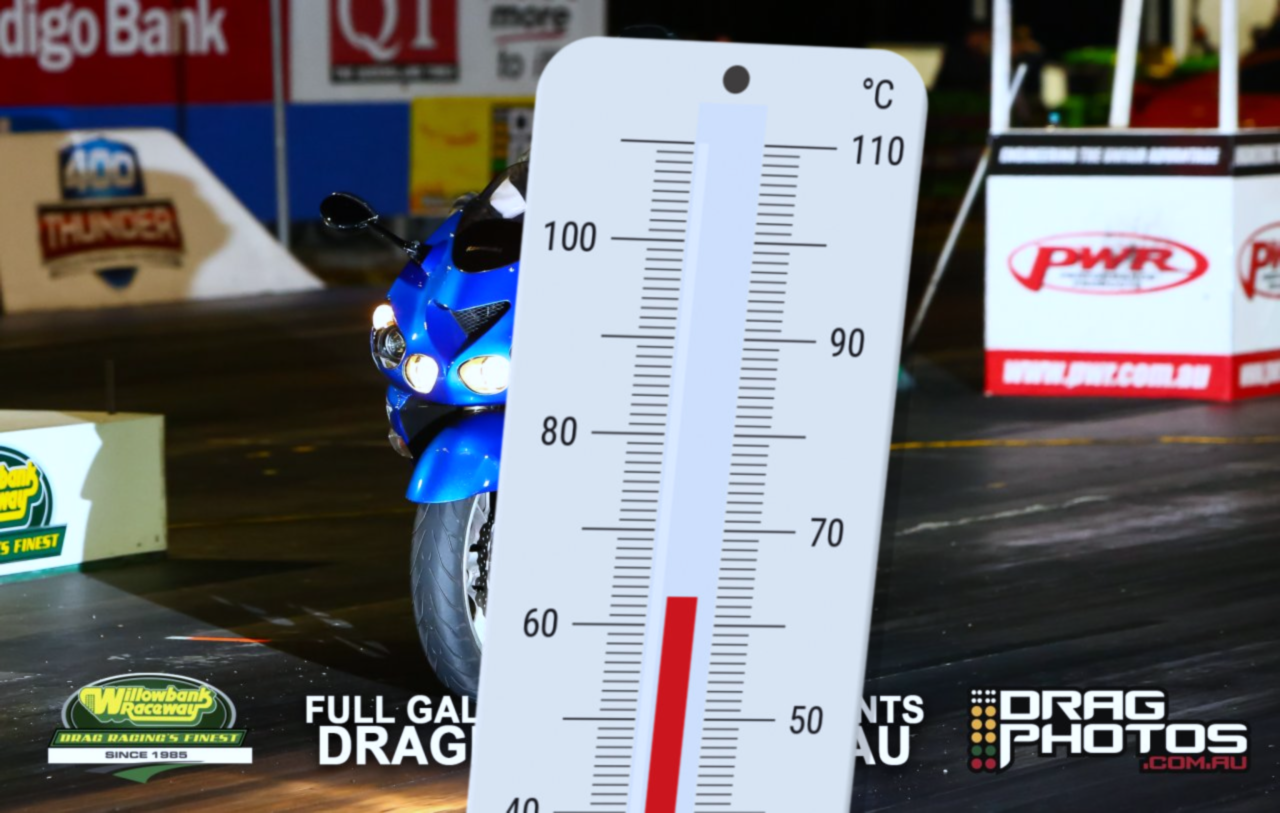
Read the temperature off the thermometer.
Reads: 63 °C
